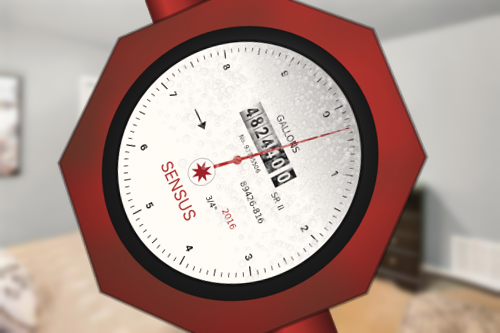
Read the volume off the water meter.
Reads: 4824400.3 gal
